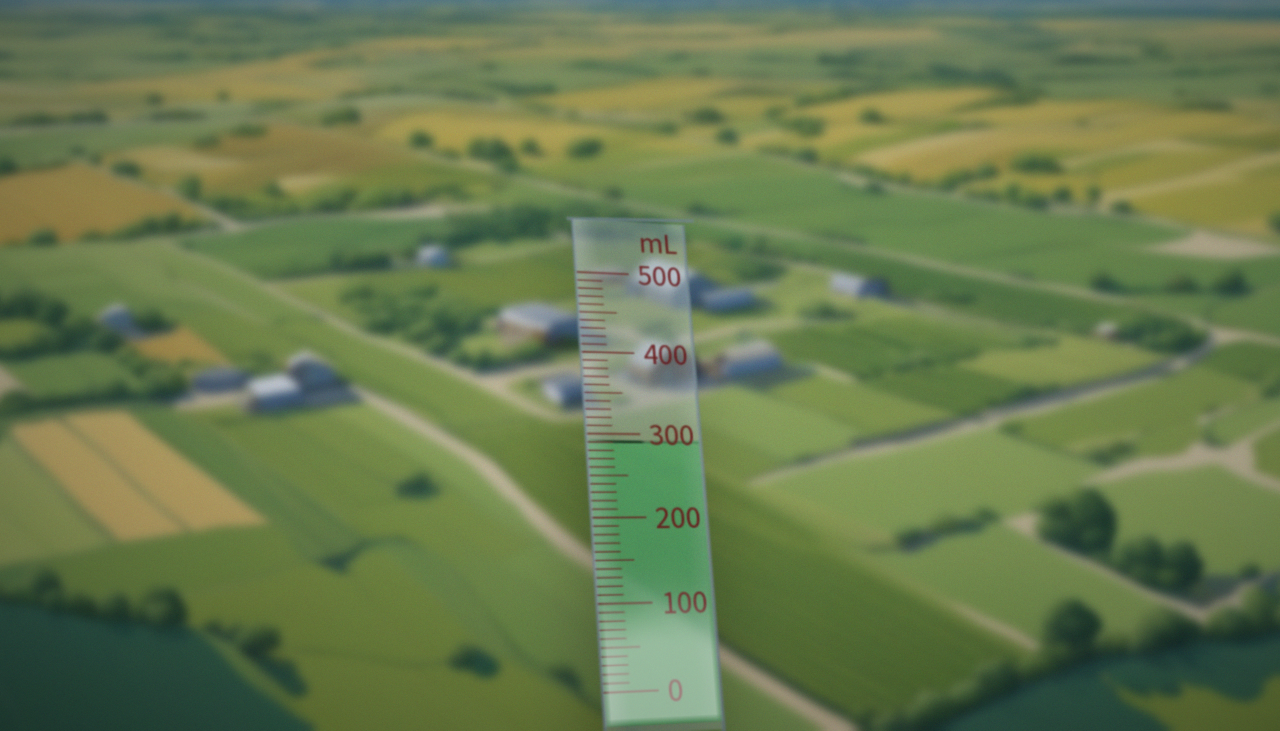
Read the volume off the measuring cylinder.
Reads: 290 mL
